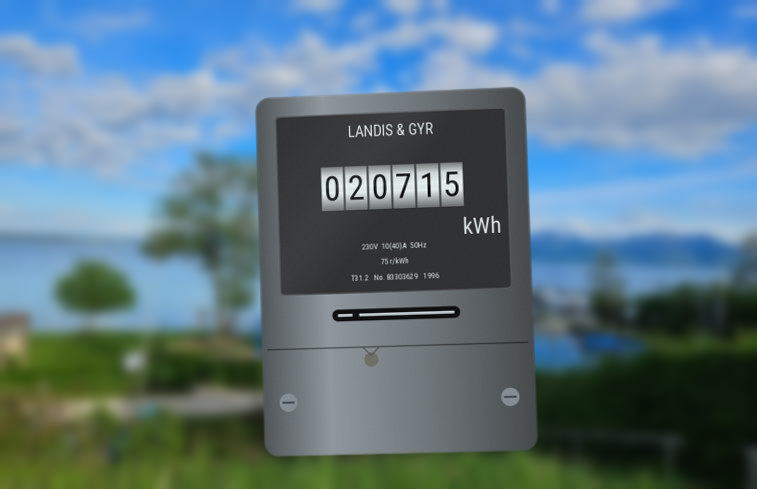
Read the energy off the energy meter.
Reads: 20715 kWh
